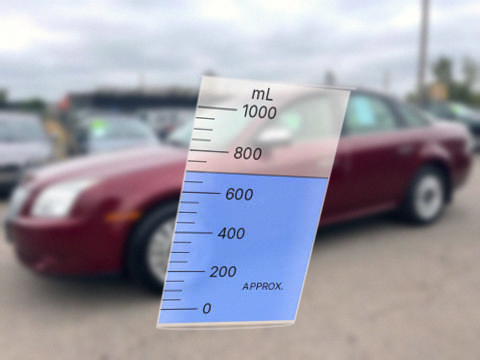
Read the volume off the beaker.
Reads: 700 mL
